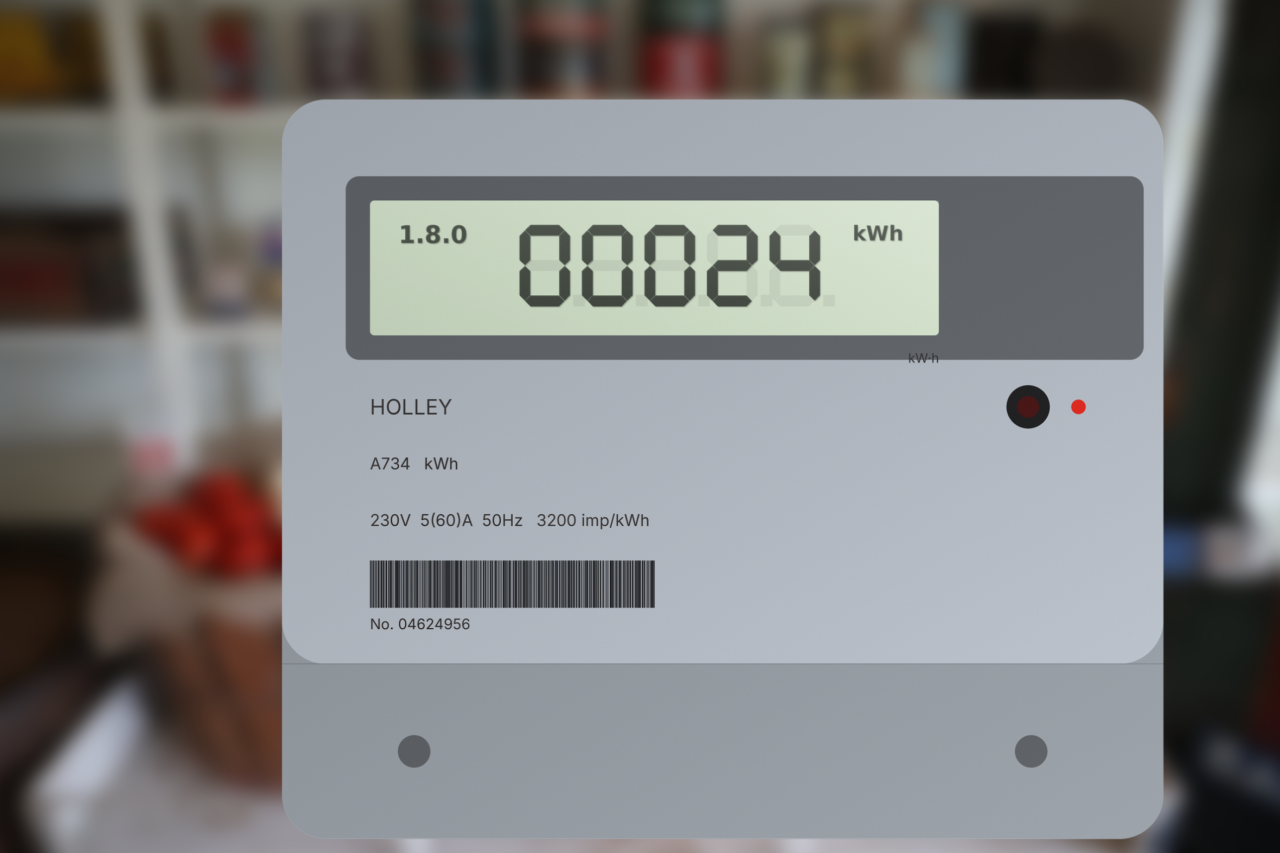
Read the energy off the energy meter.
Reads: 24 kWh
